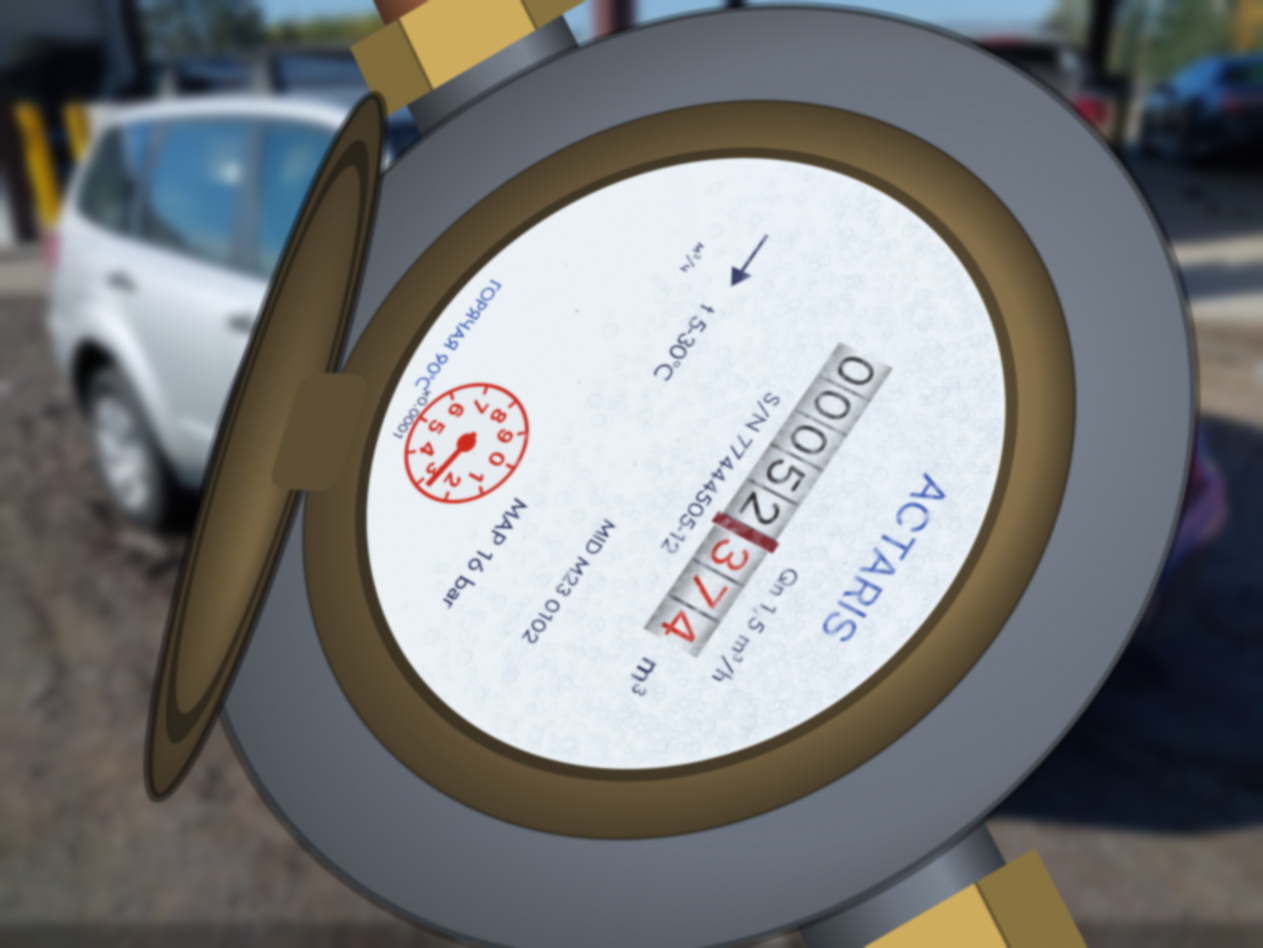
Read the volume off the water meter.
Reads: 52.3742 m³
